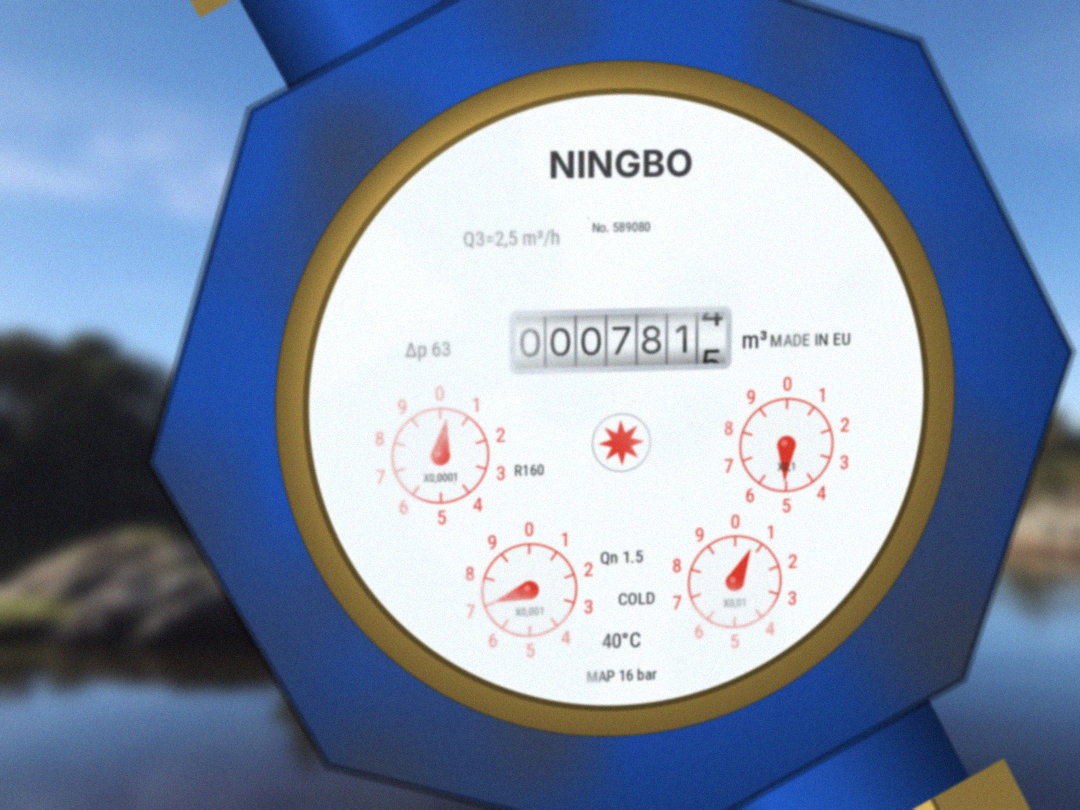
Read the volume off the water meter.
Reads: 7814.5070 m³
